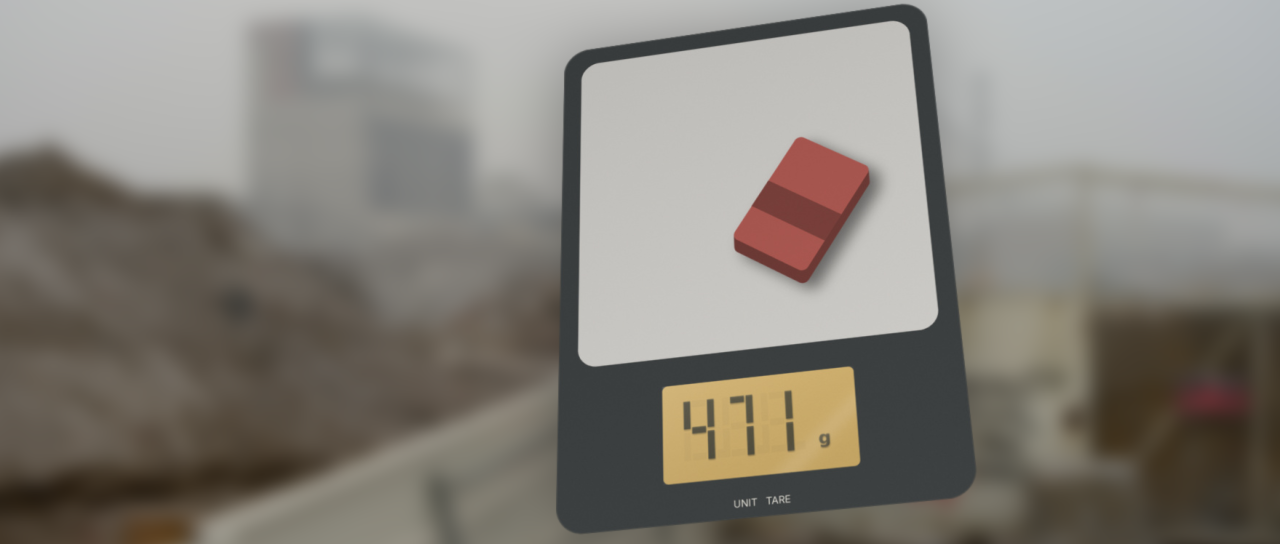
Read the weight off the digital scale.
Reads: 471 g
